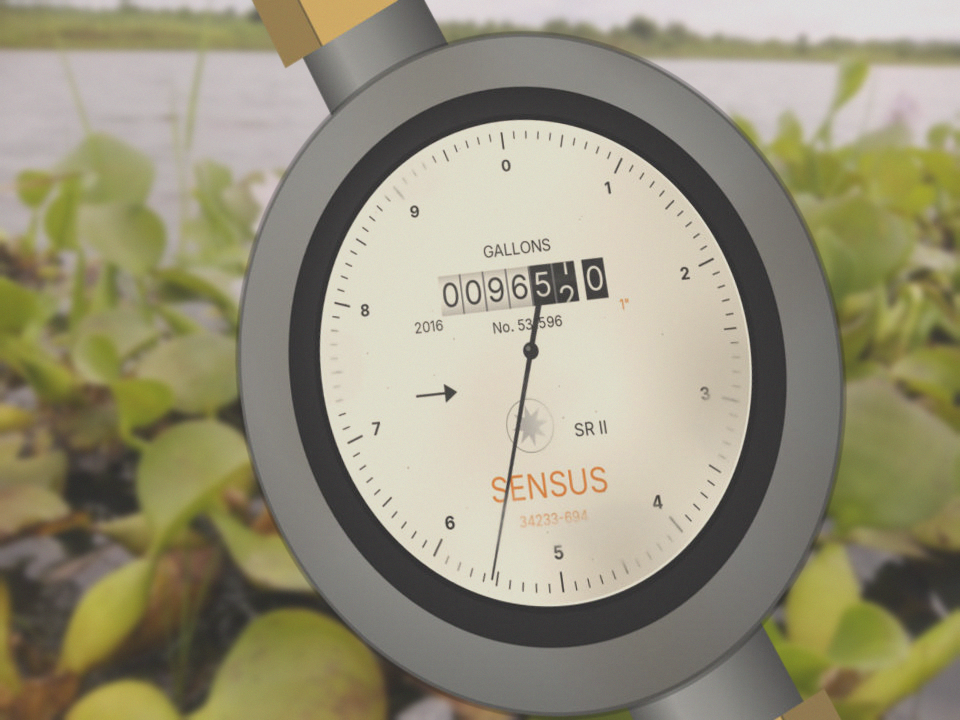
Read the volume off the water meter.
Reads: 96515.5 gal
